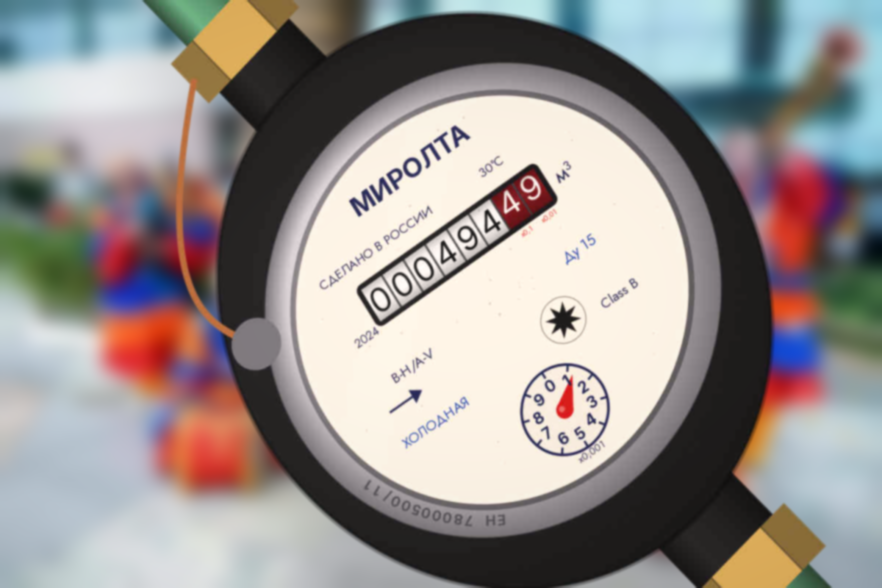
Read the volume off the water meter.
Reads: 494.491 m³
